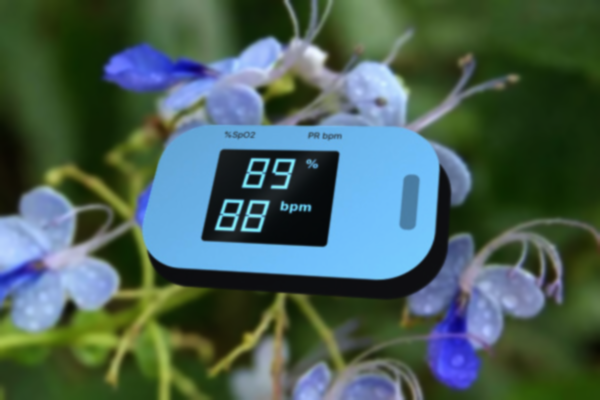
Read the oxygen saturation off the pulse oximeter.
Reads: 89 %
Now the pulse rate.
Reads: 88 bpm
